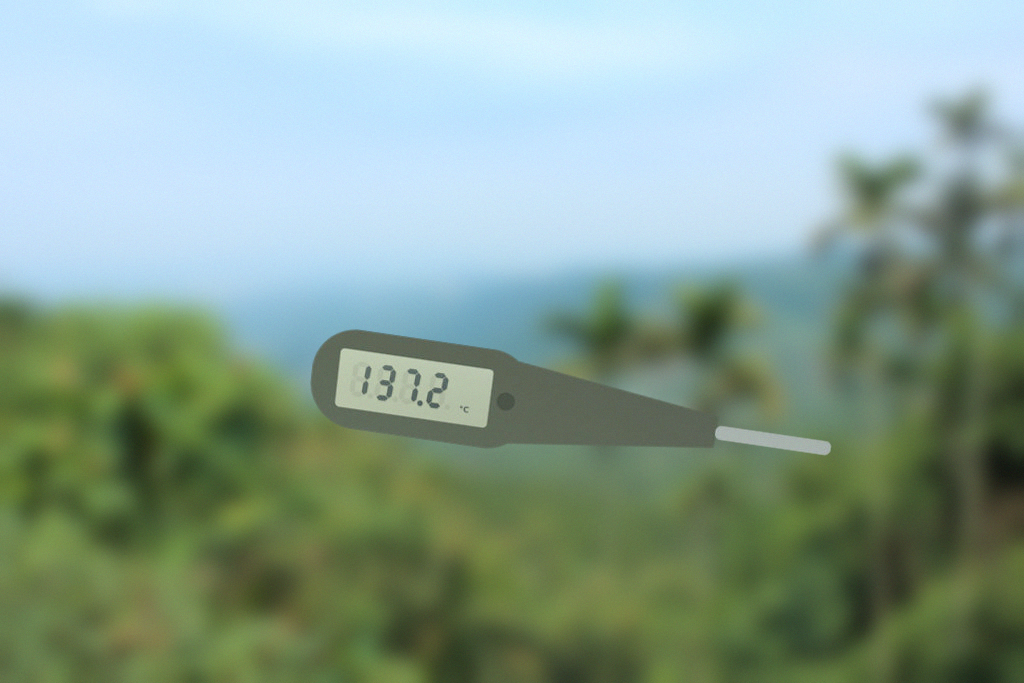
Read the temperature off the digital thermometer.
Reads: 137.2 °C
